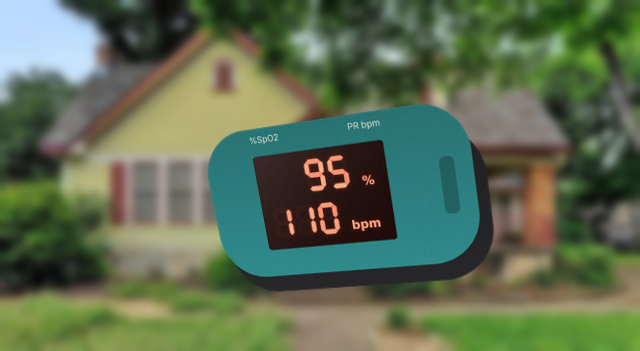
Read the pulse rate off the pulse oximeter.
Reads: 110 bpm
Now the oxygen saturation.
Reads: 95 %
